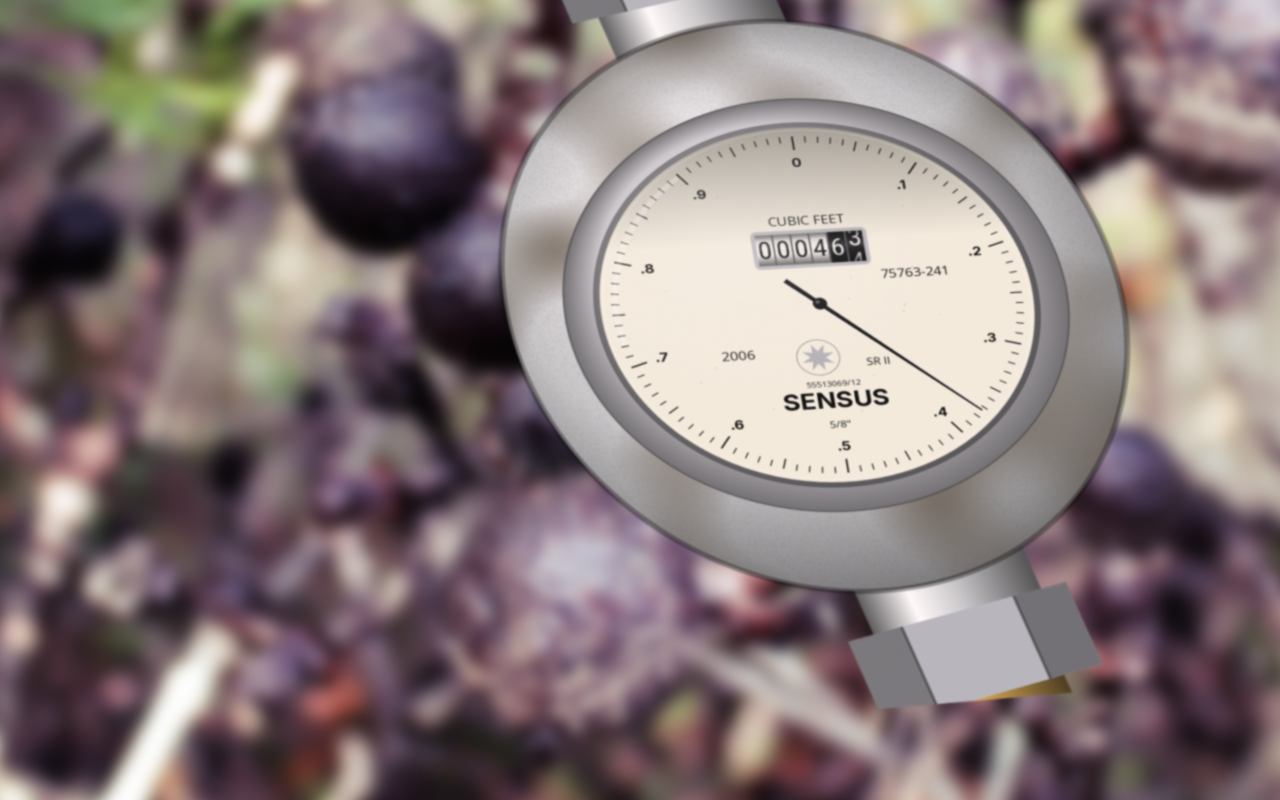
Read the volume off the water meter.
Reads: 463.37 ft³
